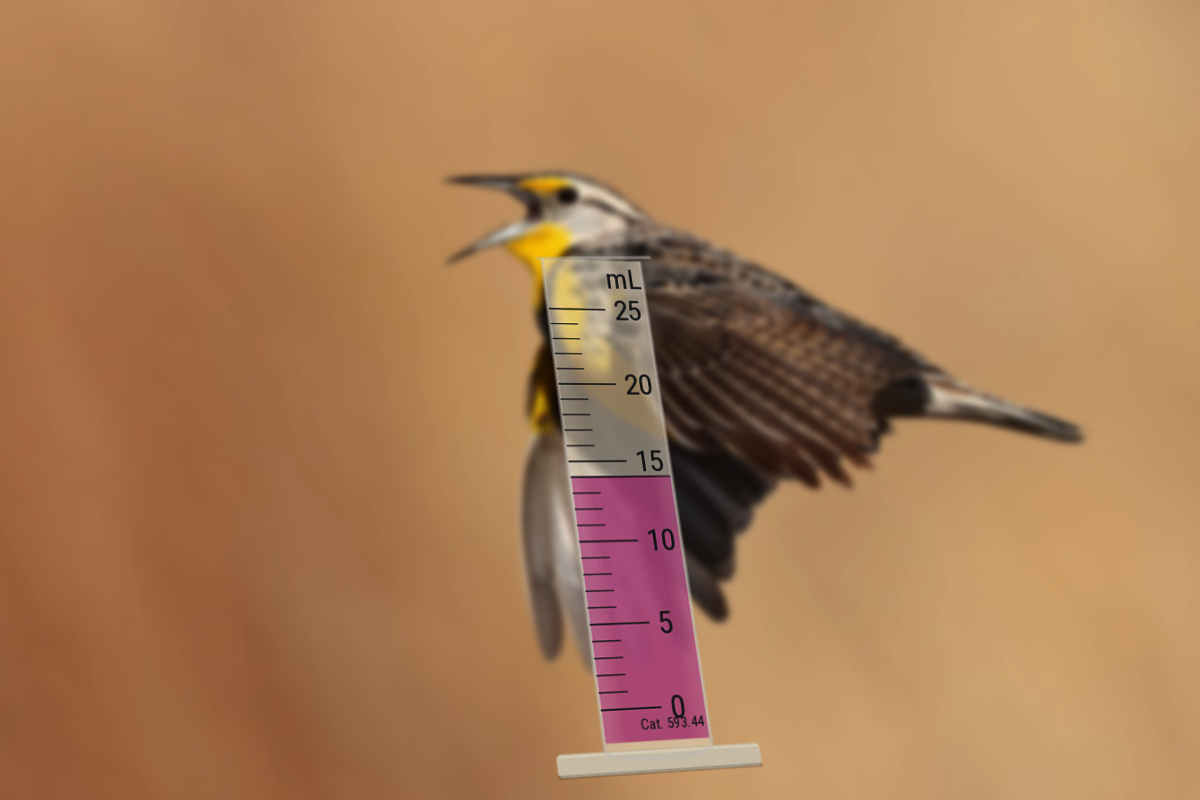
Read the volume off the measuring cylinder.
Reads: 14 mL
